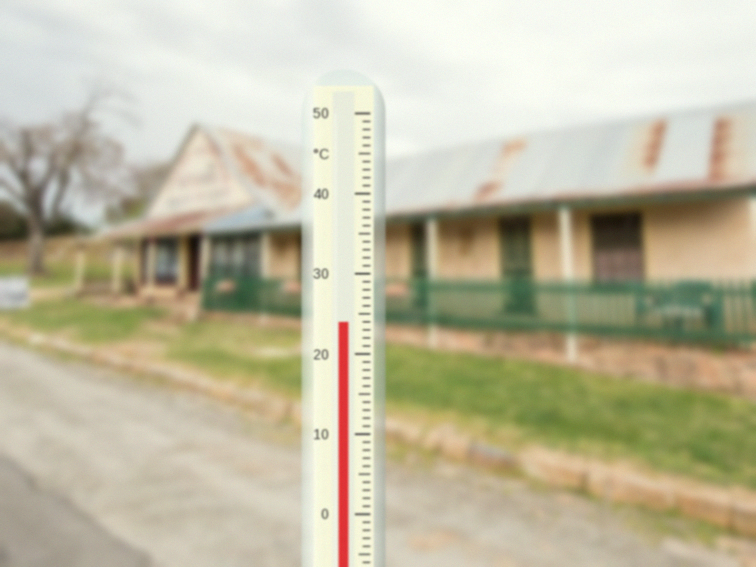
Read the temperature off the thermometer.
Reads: 24 °C
